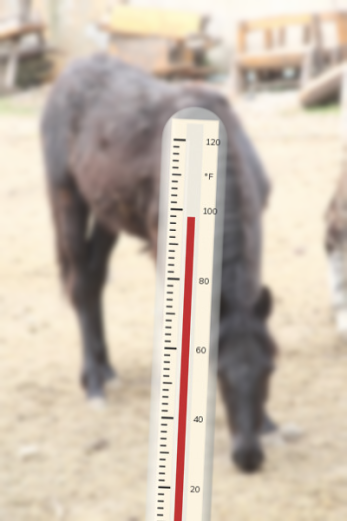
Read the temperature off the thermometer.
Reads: 98 °F
